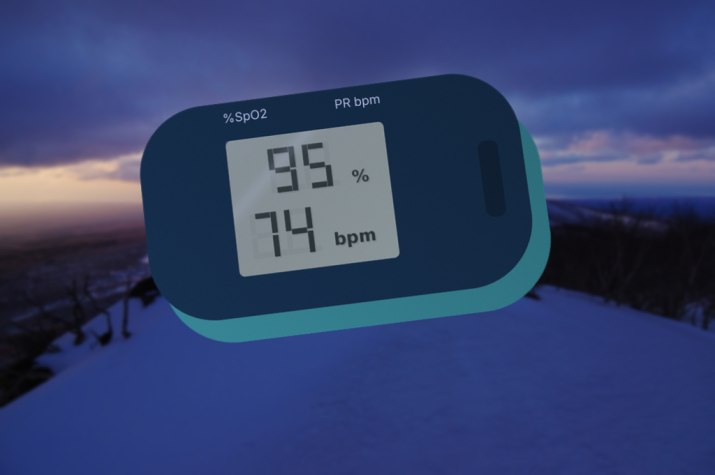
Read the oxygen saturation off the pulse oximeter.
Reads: 95 %
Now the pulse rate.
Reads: 74 bpm
